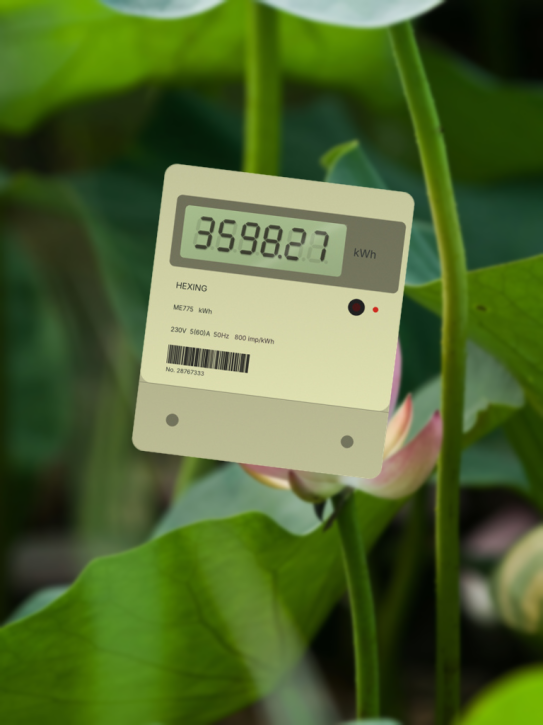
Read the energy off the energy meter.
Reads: 3598.27 kWh
